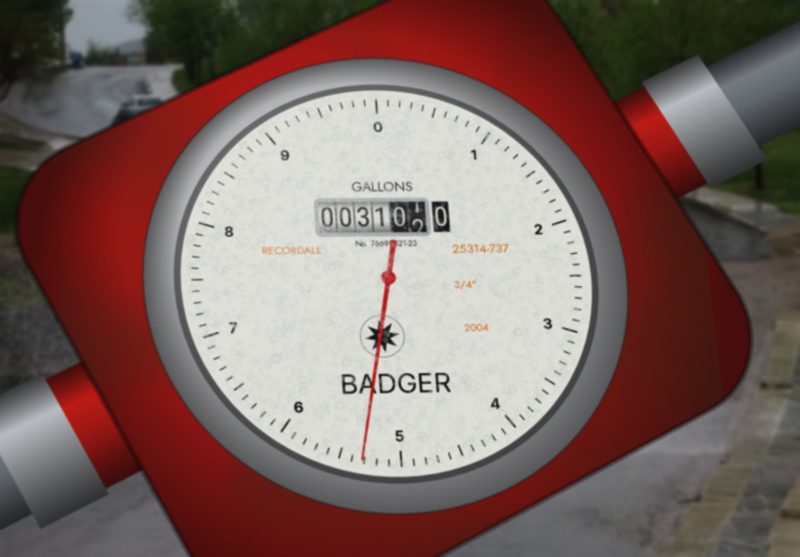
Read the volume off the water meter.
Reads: 31015.3 gal
